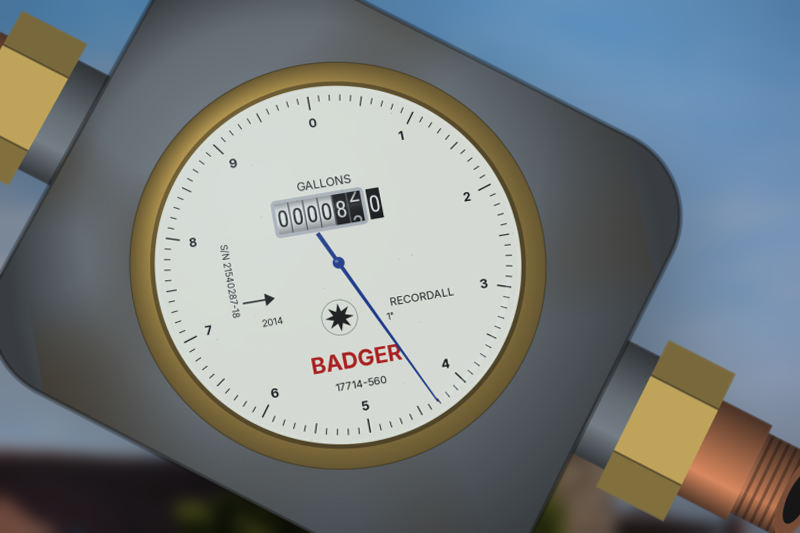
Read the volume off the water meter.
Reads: 824.3 gal
